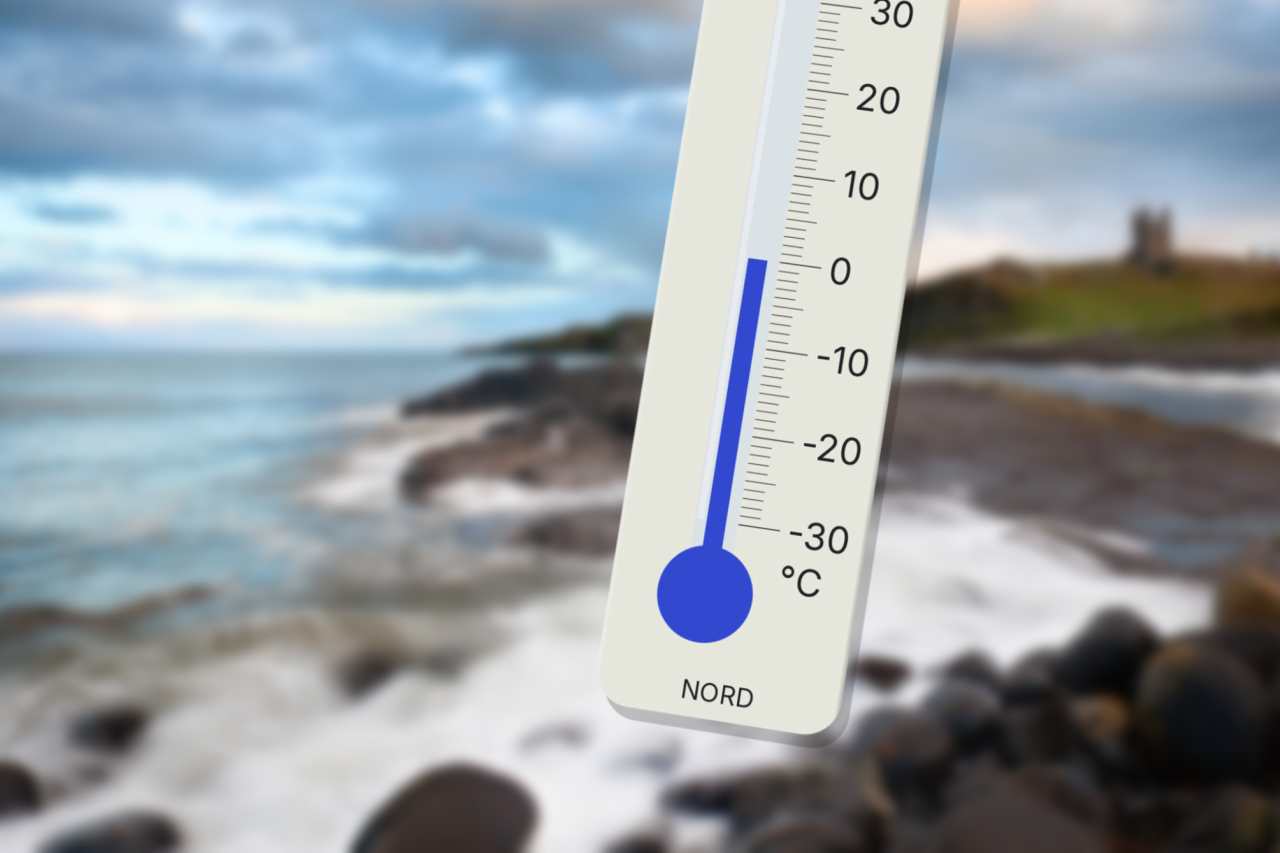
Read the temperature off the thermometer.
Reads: 0 °C
